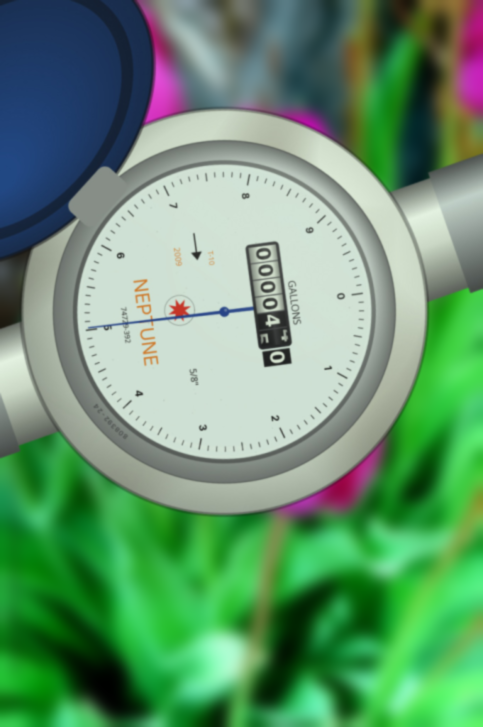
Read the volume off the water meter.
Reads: 445.0 gal
